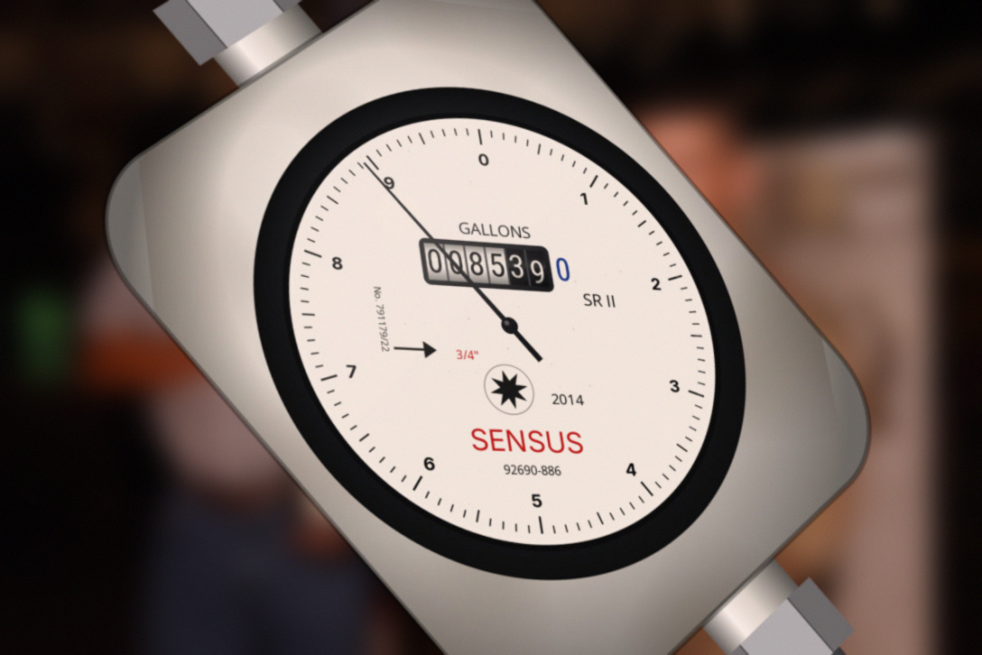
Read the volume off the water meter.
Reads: 85388.9 gal
